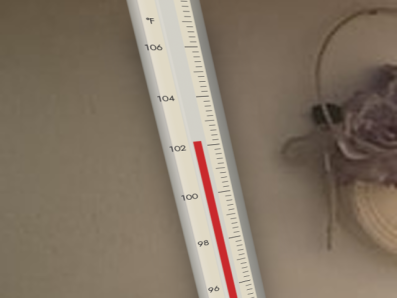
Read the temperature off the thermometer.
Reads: 102.2 °F
